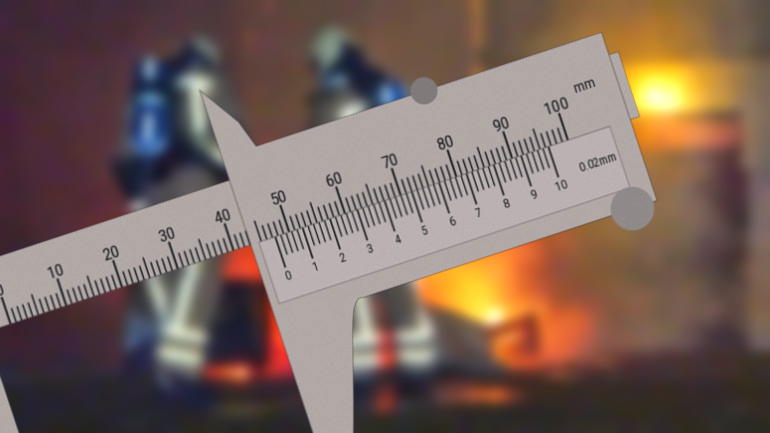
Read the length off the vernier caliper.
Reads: 47.5 mm
